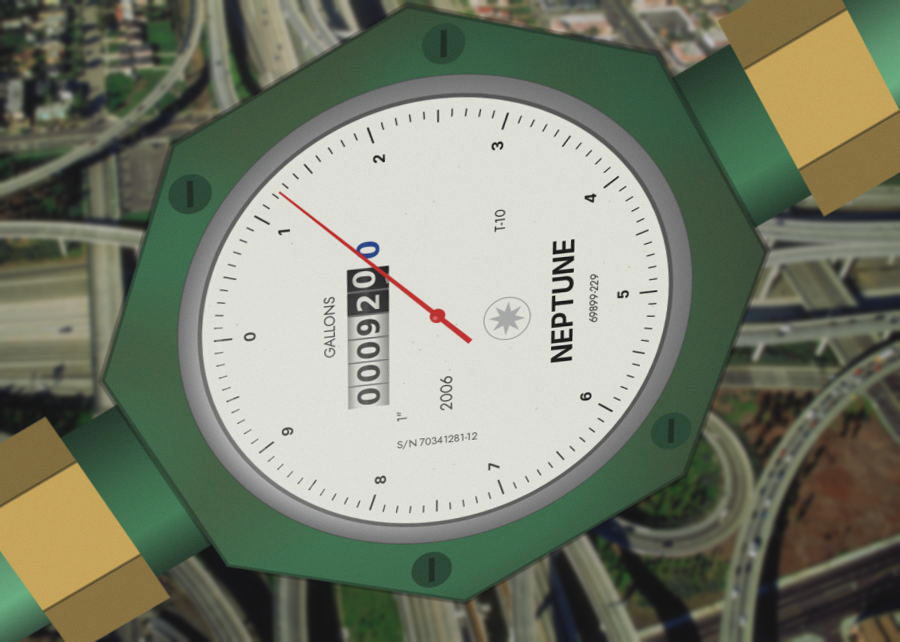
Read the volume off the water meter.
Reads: 9201.2 gal
